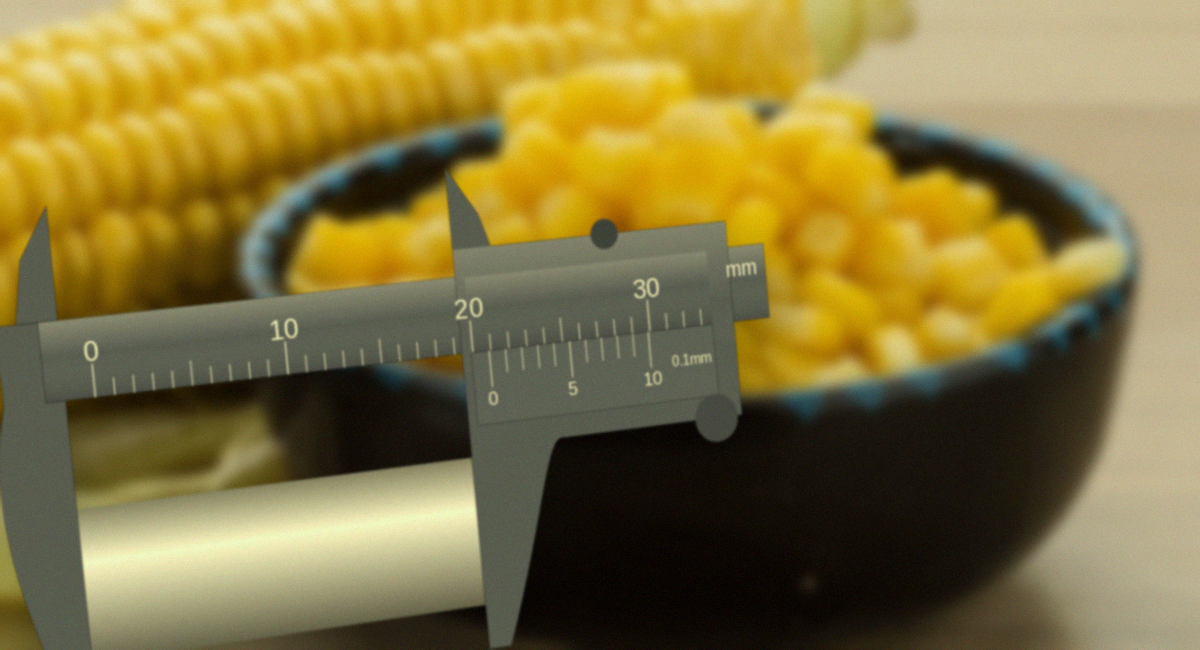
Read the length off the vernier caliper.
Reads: 20.9 mm
